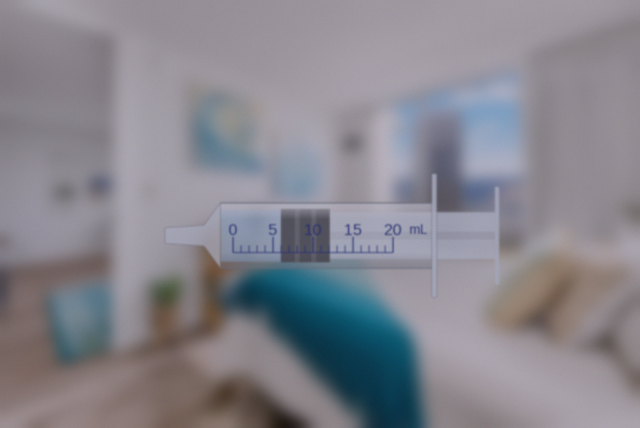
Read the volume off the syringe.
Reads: 6 mL
